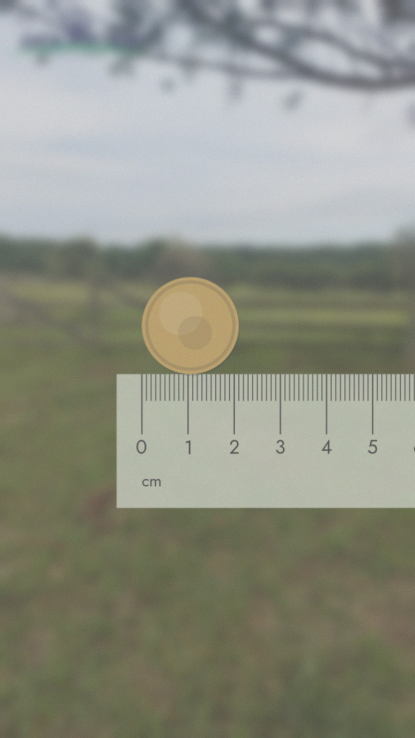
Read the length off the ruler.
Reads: 2.1 cm
